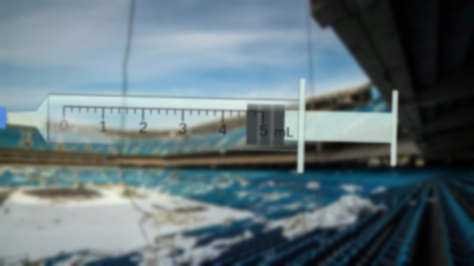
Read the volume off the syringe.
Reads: 4.6 mL
